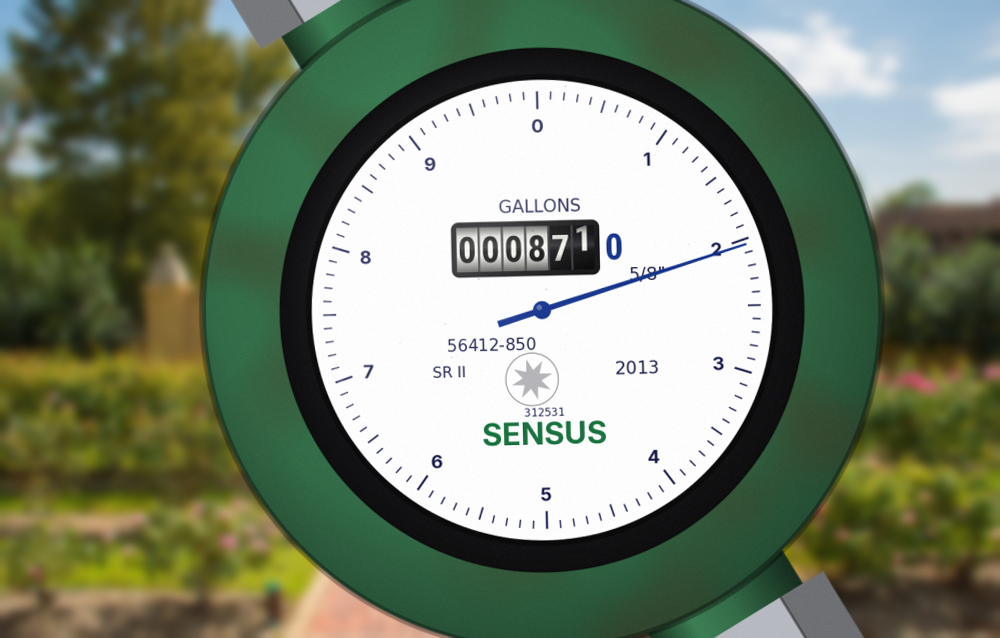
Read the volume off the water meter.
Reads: 8712.0 gal
